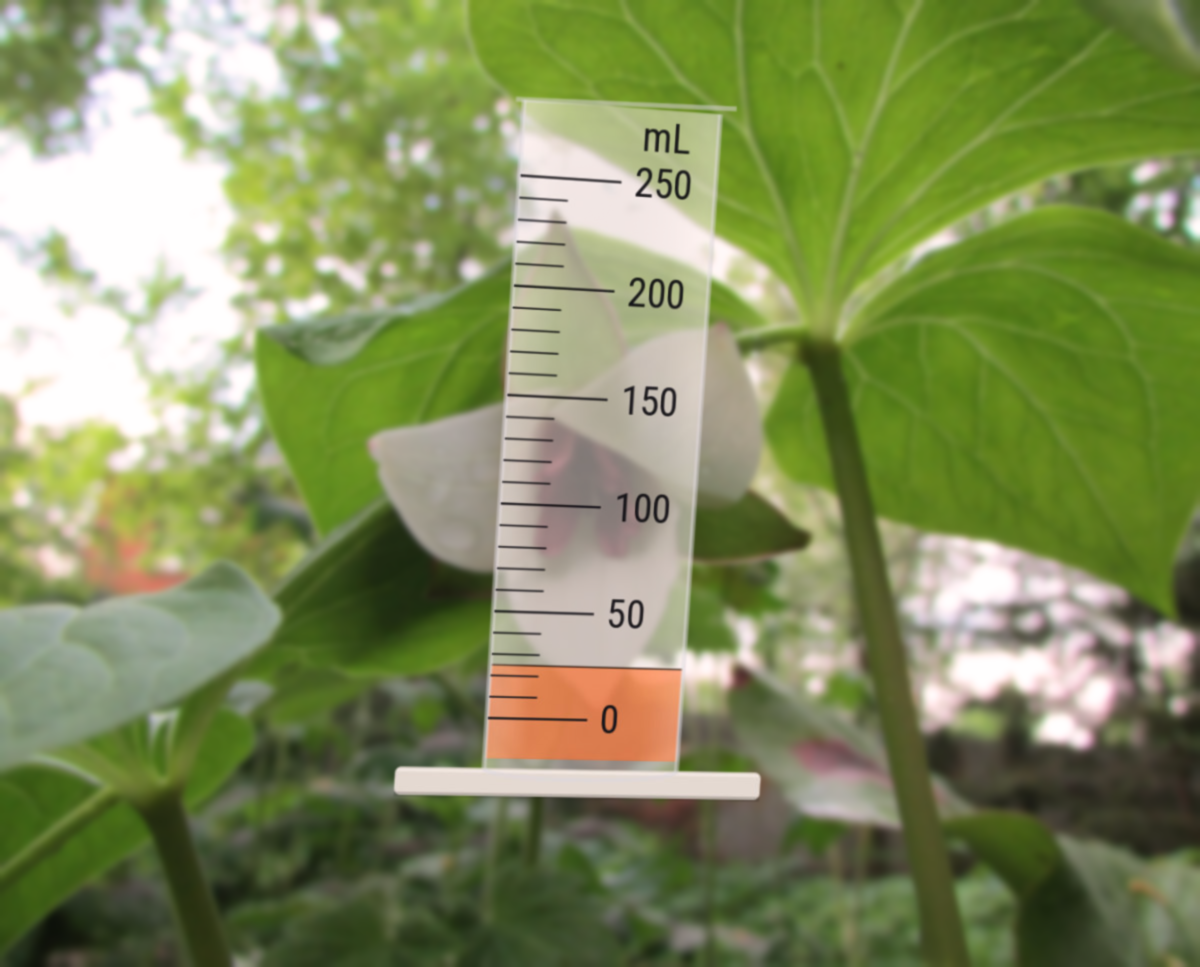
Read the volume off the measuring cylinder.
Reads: 25 mL
